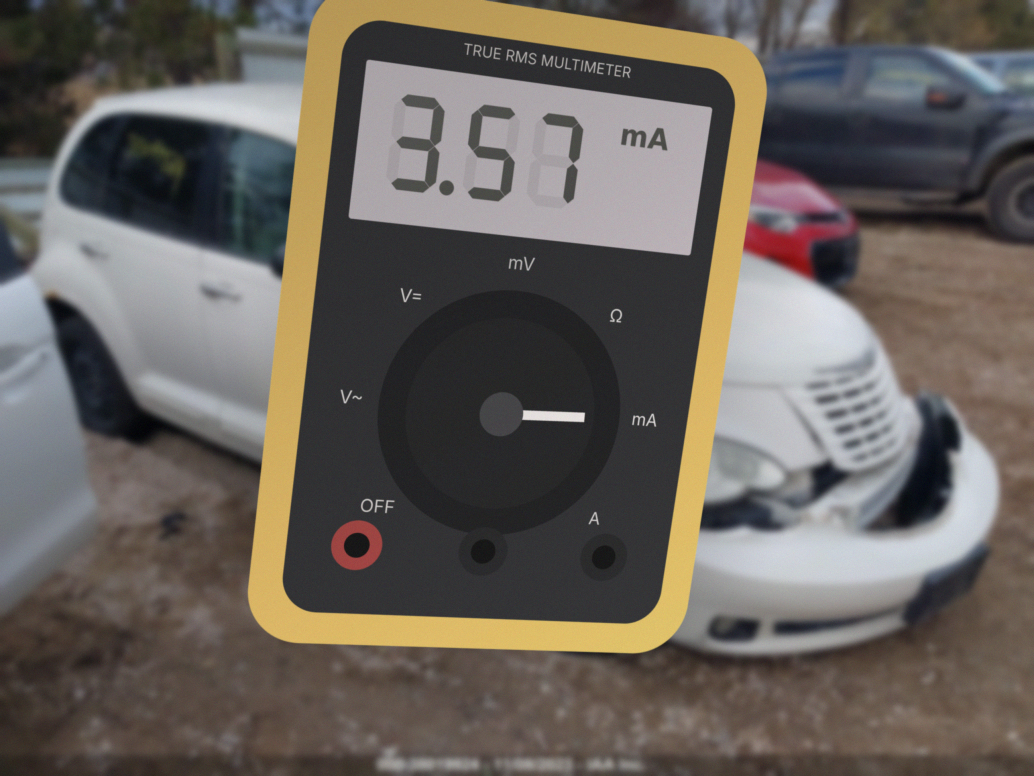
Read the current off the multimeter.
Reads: 3.57 mA
